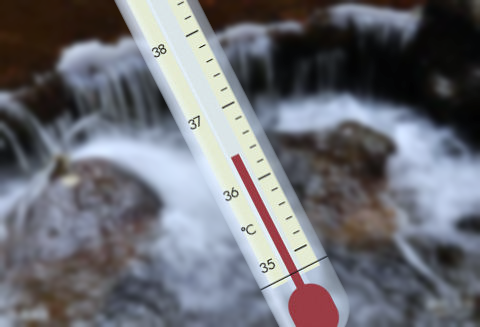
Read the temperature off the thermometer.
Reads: 36.4 °C
